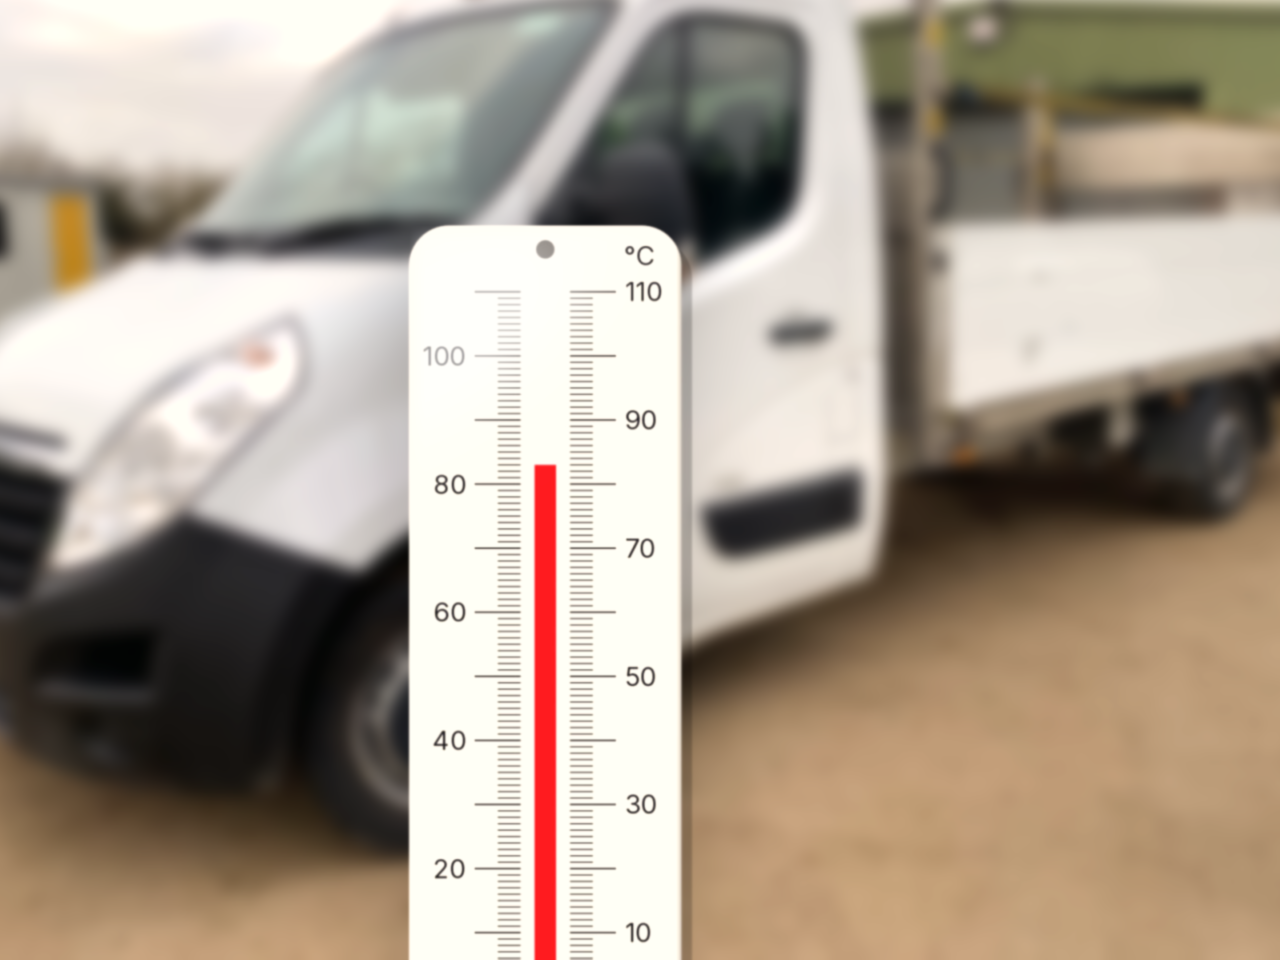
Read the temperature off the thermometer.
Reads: 83 °C
